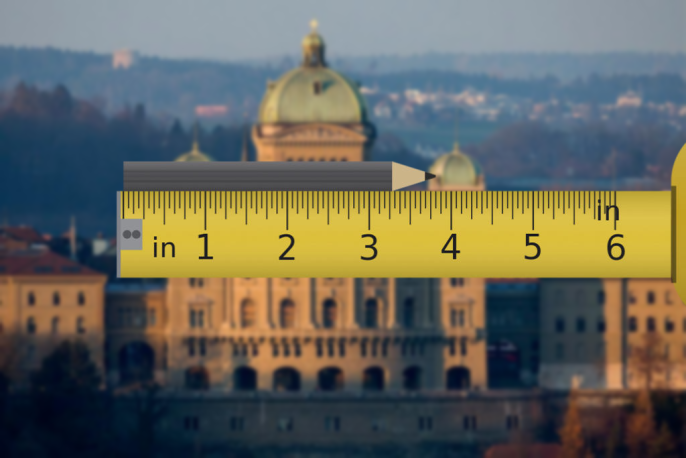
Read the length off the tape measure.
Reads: 3.8125 in
